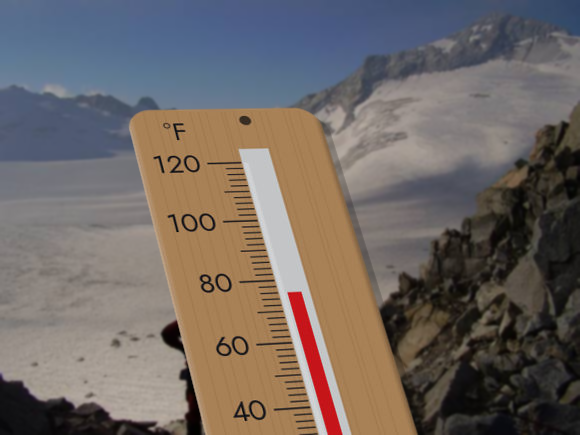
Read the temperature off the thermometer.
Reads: 76 °F
